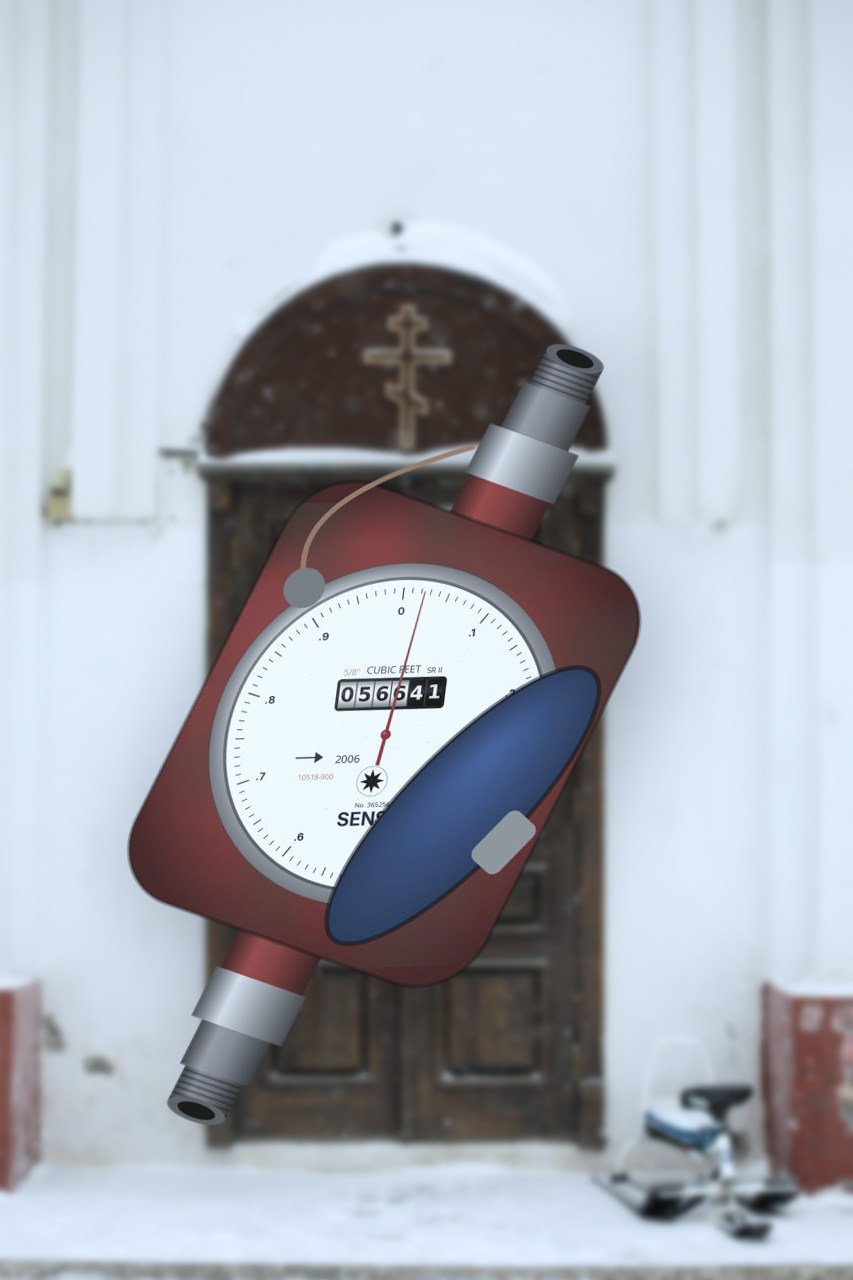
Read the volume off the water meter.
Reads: 56641.02 ft³
